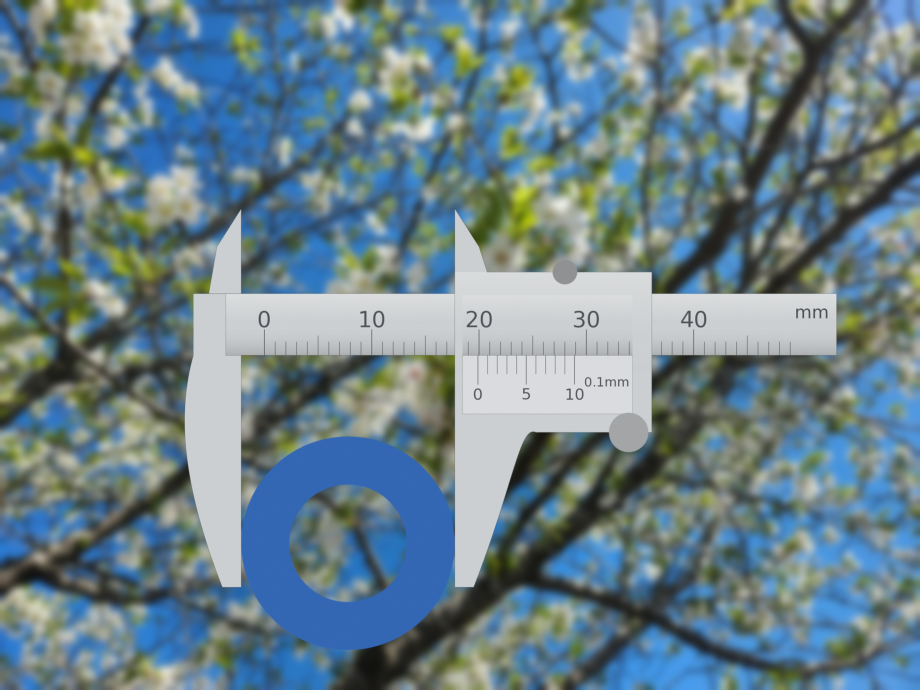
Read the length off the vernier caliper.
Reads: 19.9 mm
